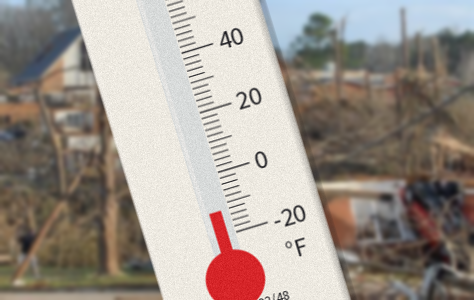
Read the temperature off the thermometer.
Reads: -12 °F
